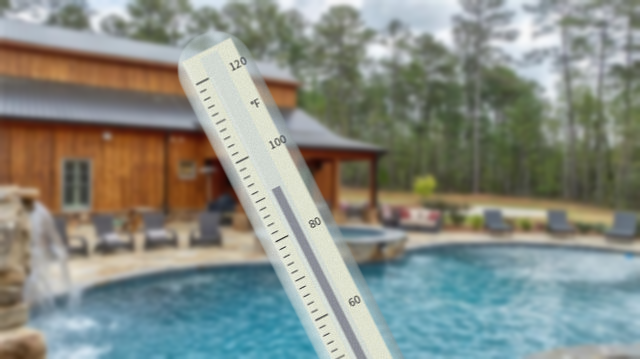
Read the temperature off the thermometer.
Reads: 91 °F
